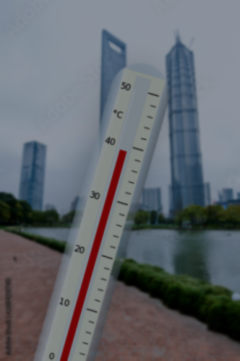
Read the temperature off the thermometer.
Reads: 39 °C
